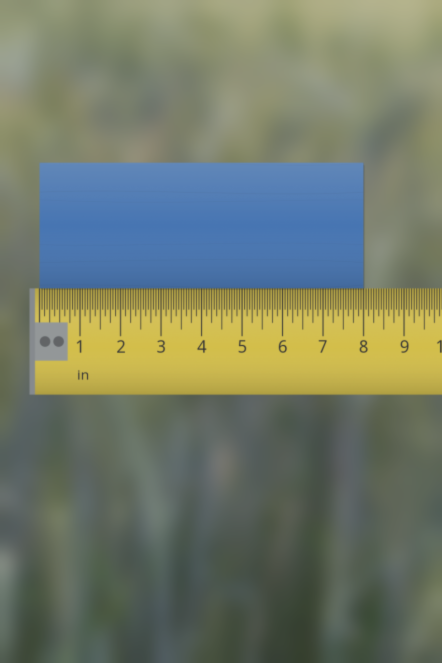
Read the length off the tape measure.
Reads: 8 in
